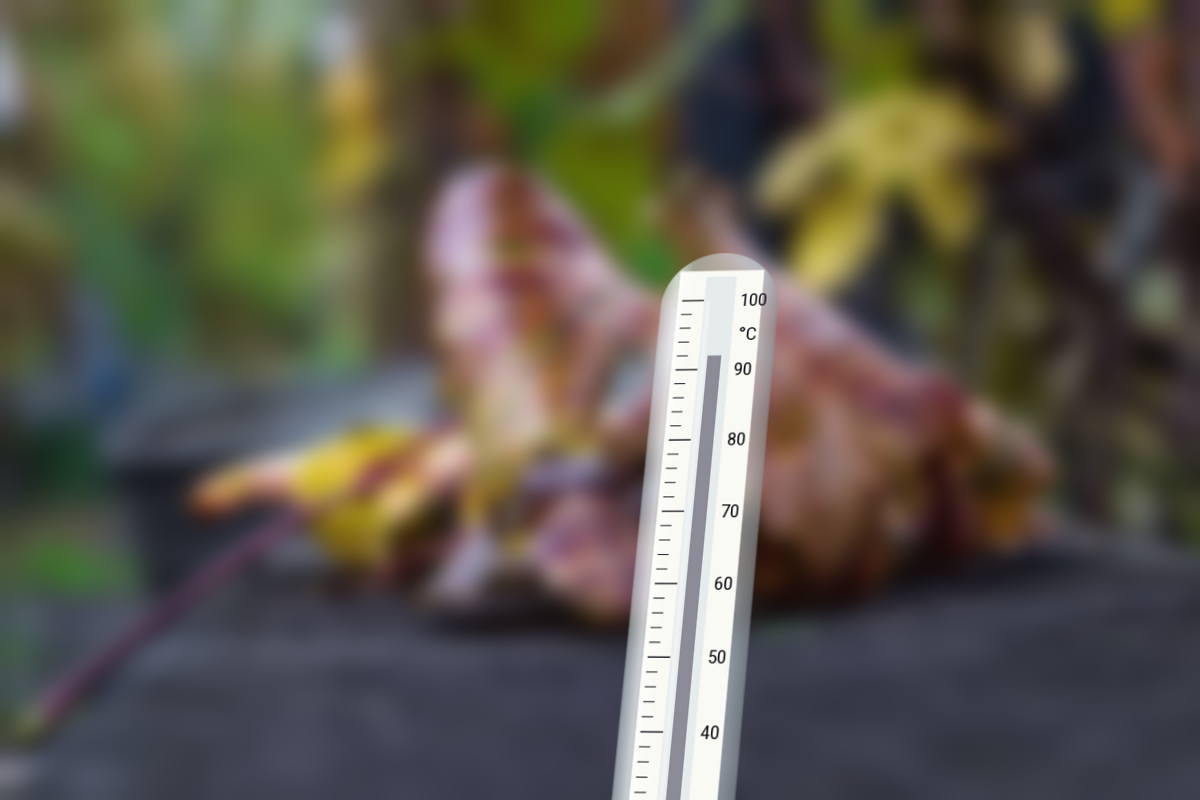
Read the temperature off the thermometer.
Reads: 92 °C
